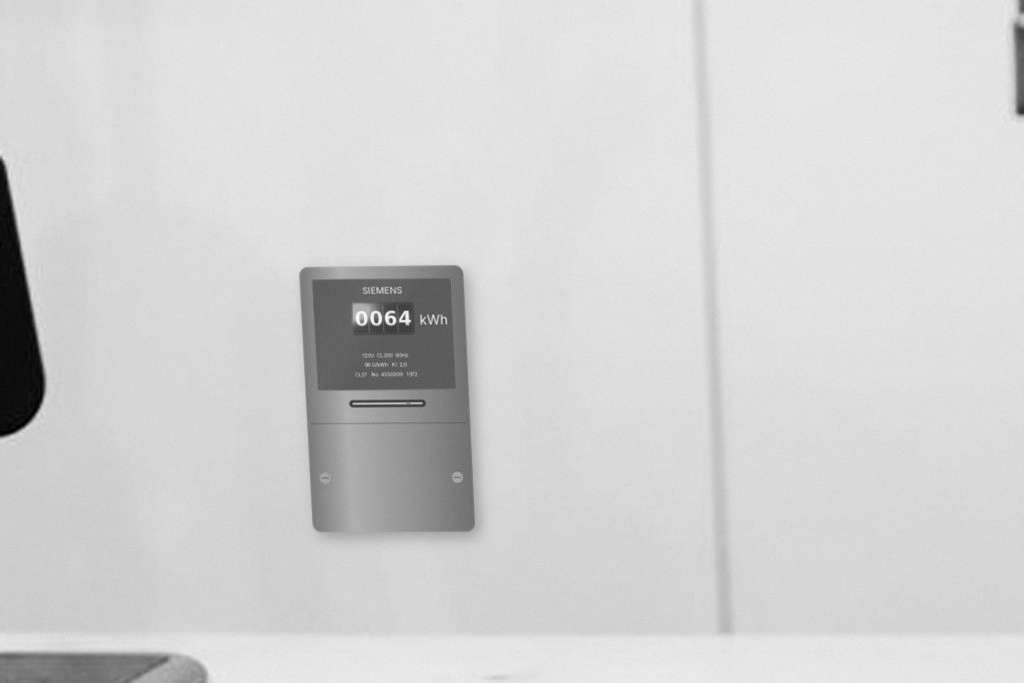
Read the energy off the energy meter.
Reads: 64 kWh
